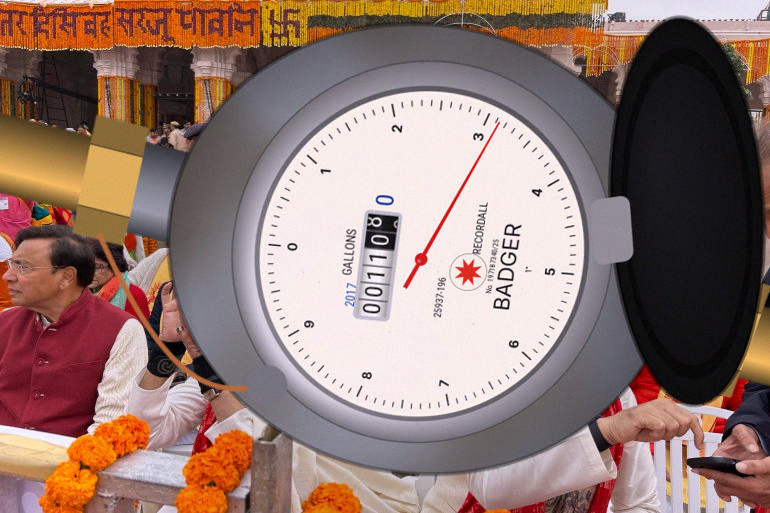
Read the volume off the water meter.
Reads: 11083.1 gal
